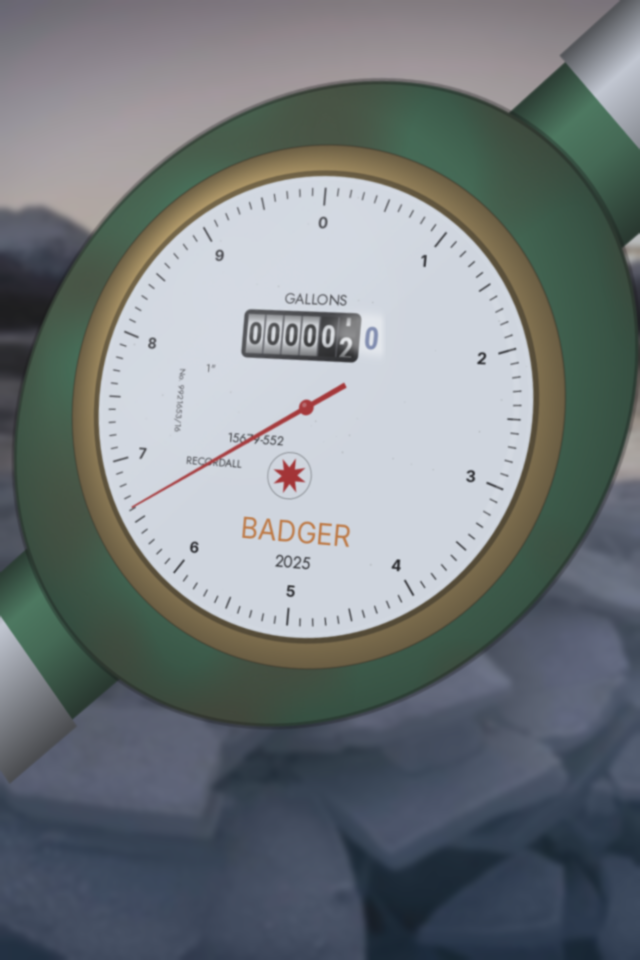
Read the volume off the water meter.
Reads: 16.6 gal
